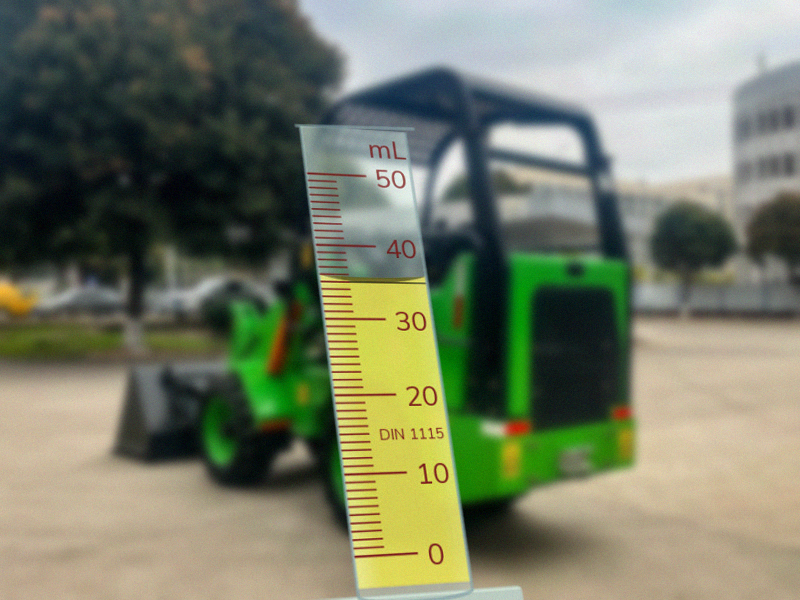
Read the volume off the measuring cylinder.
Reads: 35 mL
